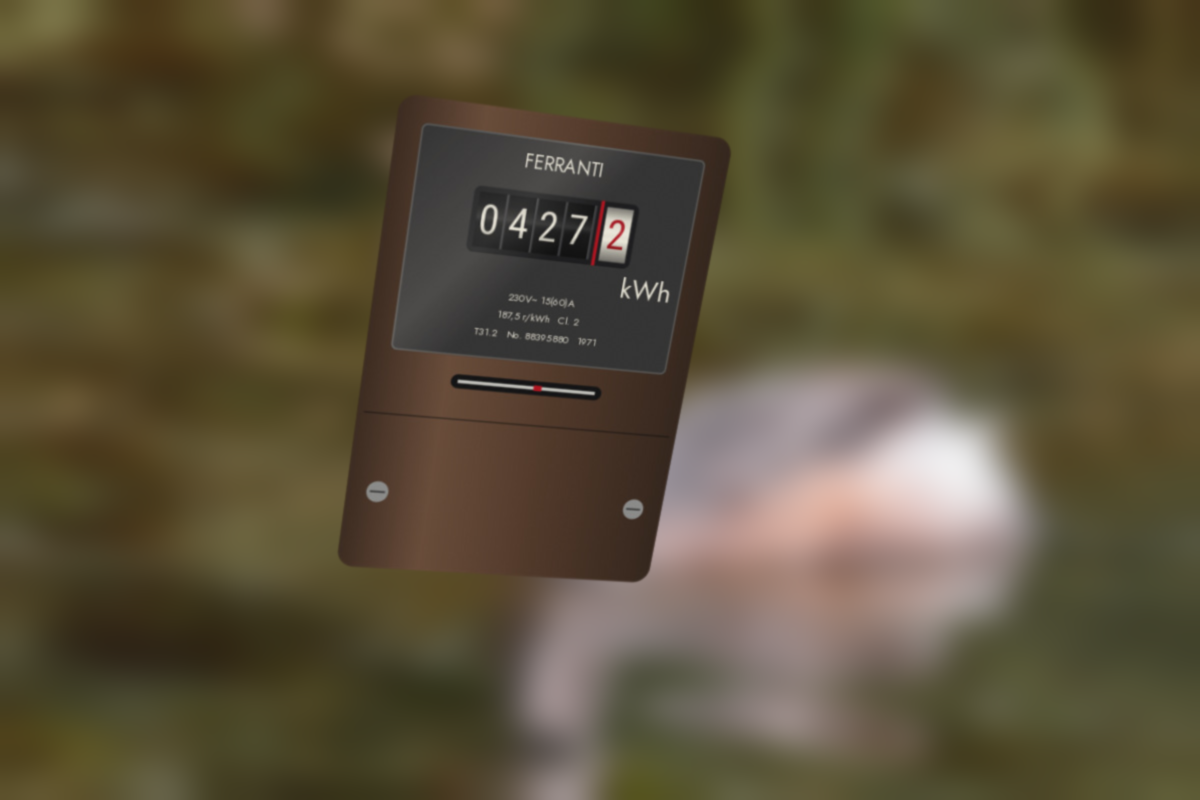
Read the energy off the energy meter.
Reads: 427.2 kWh
